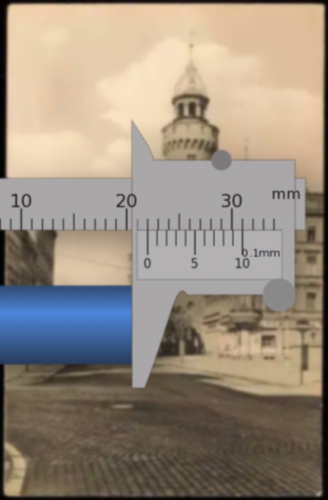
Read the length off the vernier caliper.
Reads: 22.0 mm
